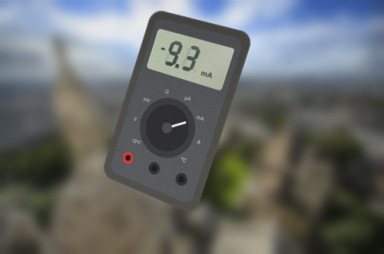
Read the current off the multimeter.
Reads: -9.3 mA
